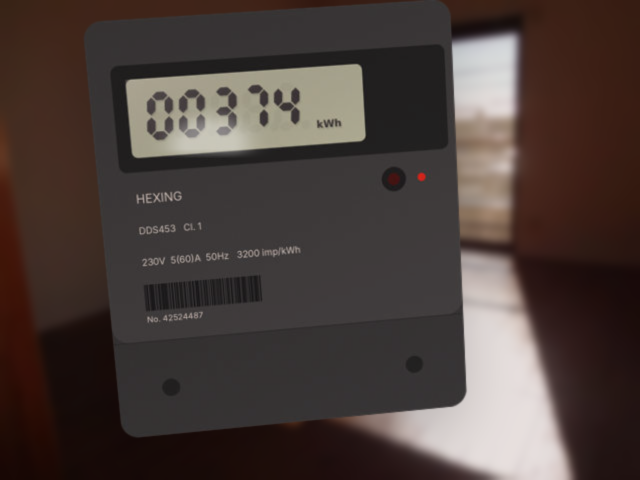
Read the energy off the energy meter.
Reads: 374 kWh
